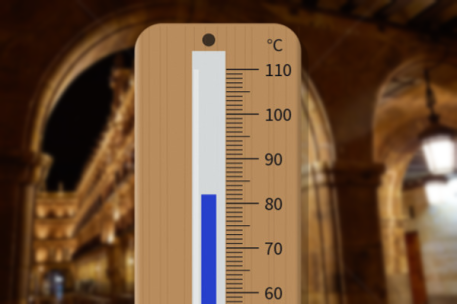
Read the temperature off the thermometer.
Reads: 82 °C
